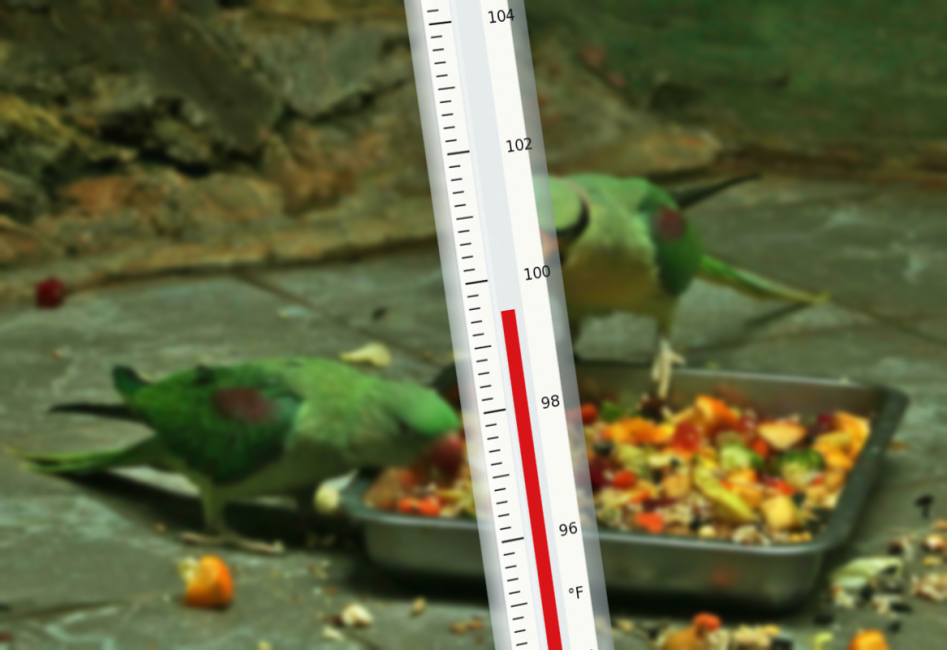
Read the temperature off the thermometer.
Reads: 99.5 °F
